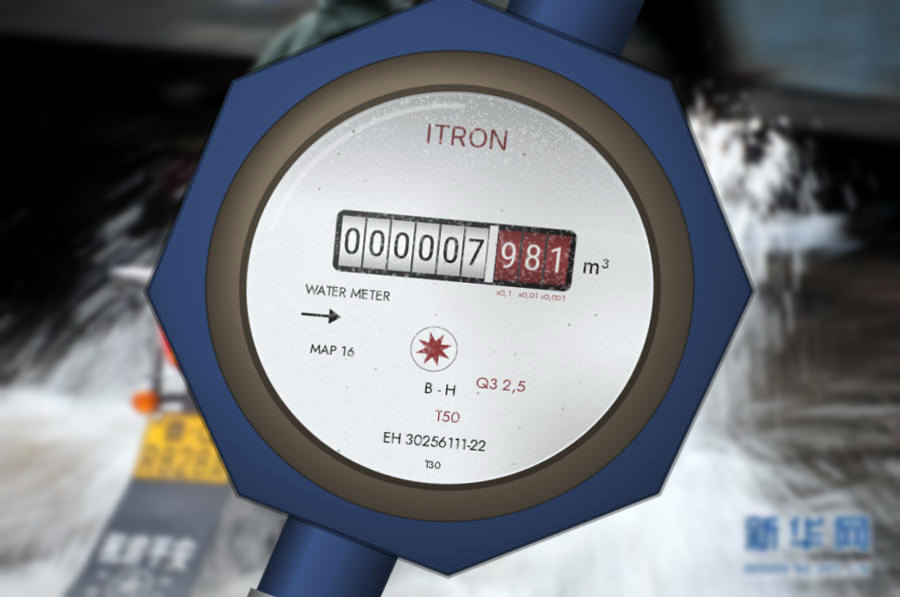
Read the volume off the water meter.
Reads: 7.981 m³
